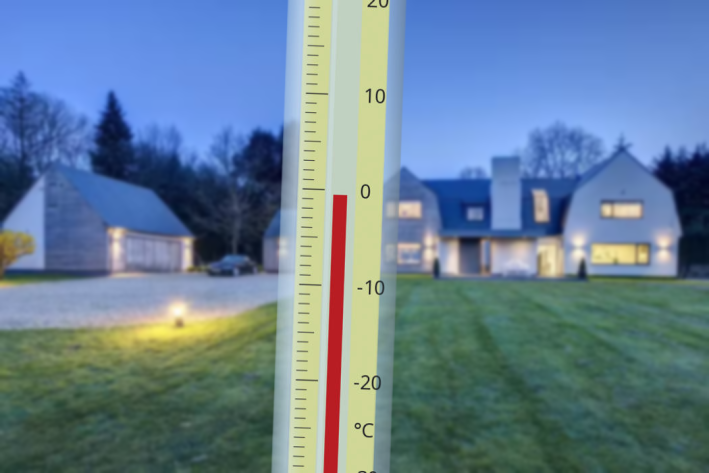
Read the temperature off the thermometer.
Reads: -0.5 °C
